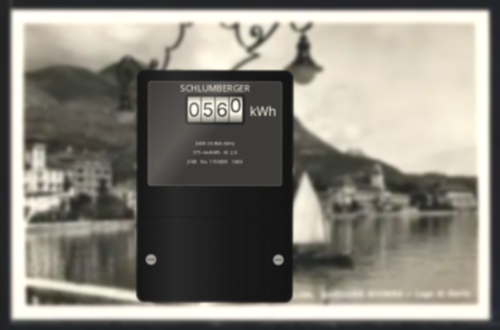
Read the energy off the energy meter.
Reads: 560 kWh
